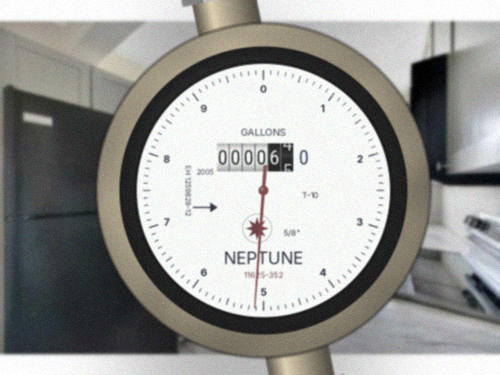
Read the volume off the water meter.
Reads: 645.1 gal
